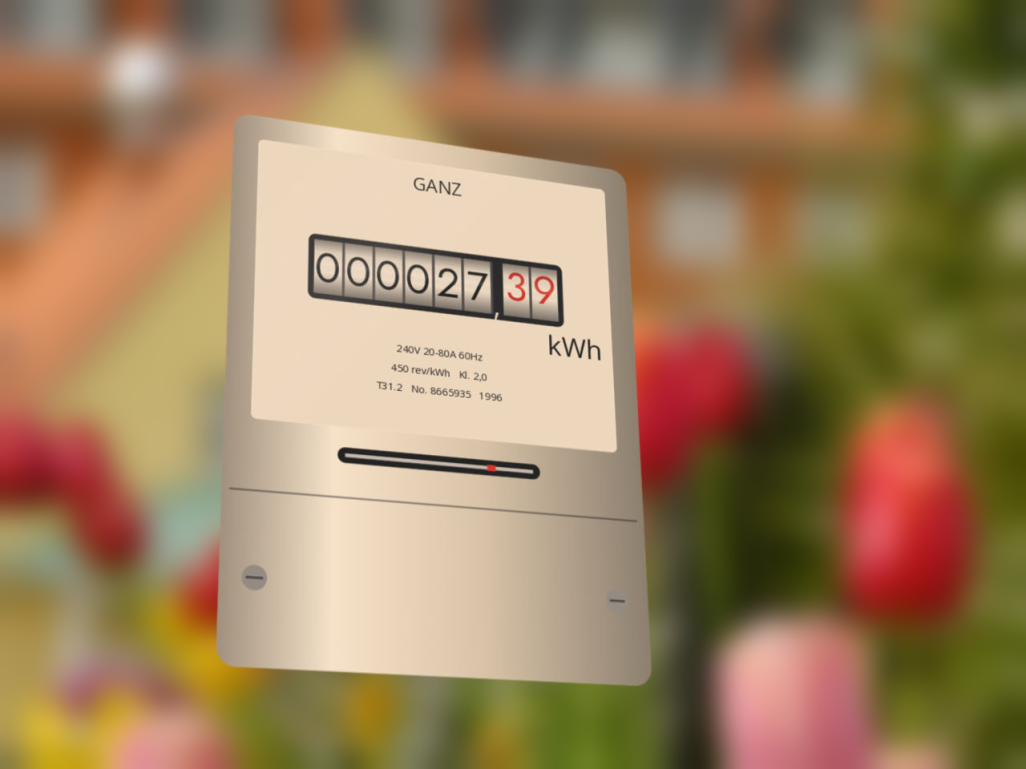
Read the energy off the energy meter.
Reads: 27.39 kWh
